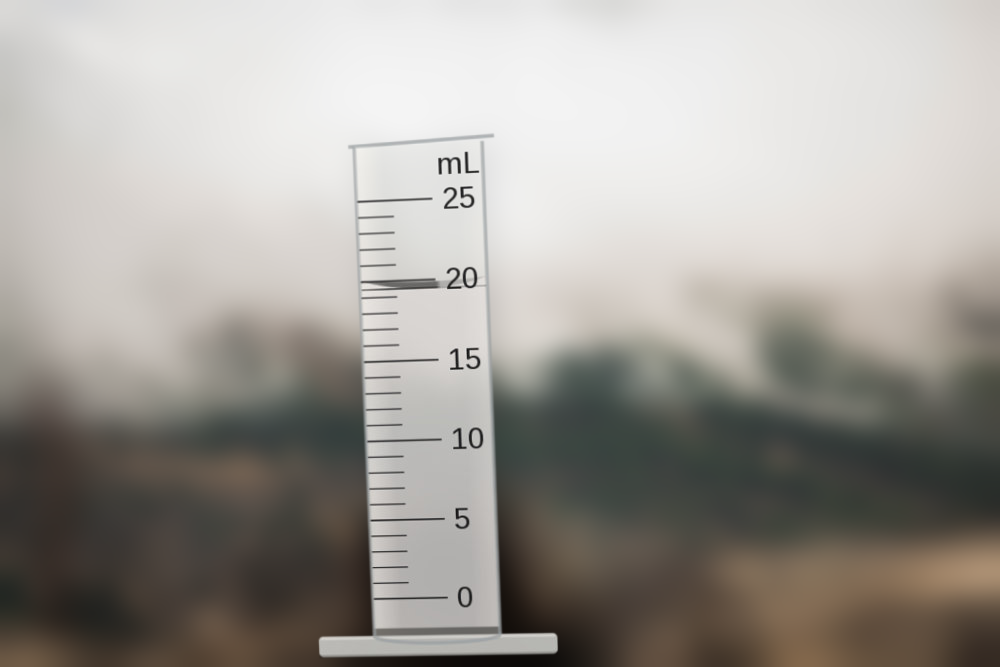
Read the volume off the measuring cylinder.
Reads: 19.5 mL
